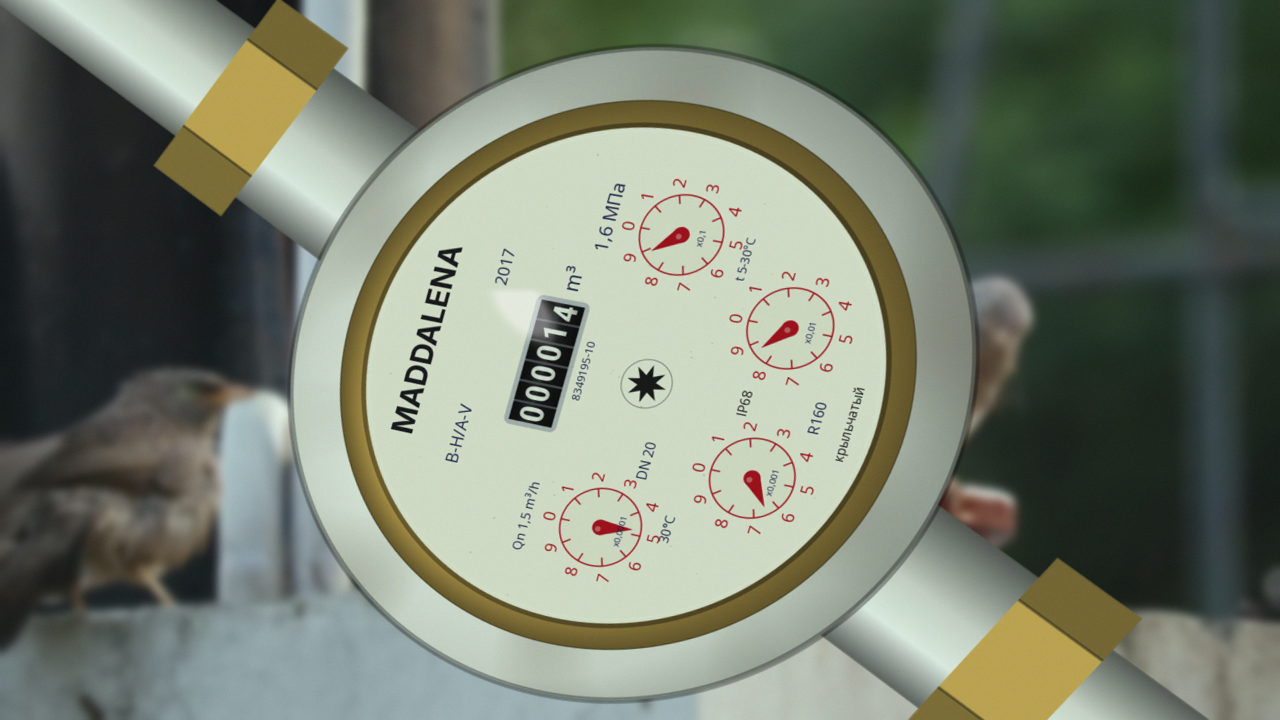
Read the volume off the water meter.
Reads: 13.8864 m³
